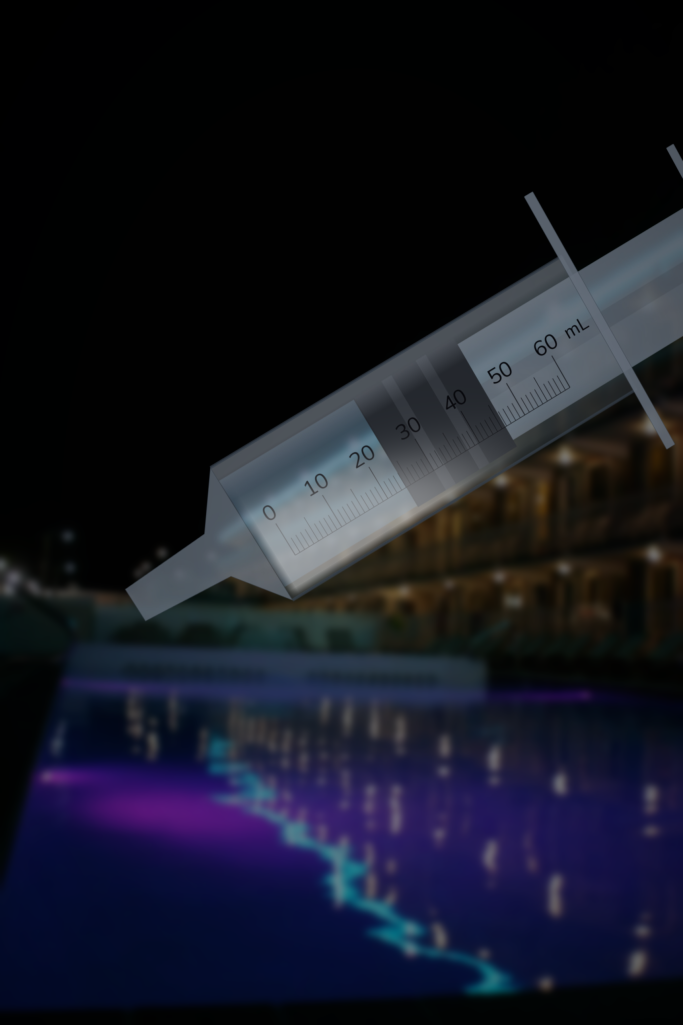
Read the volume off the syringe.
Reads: 24 mL
